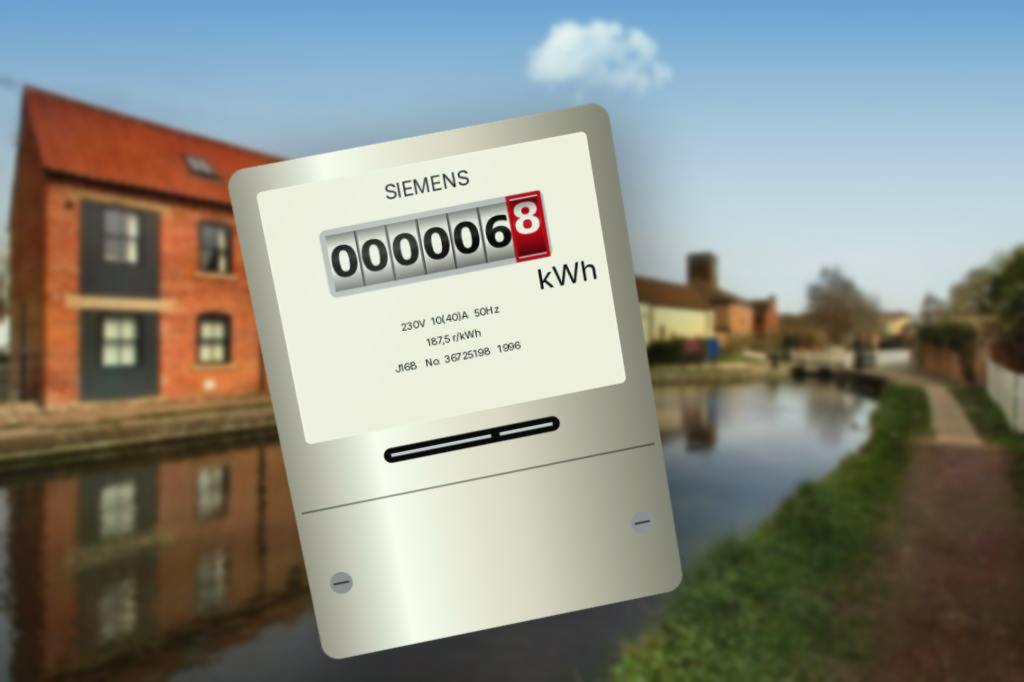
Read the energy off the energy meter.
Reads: 6.8 kWh
